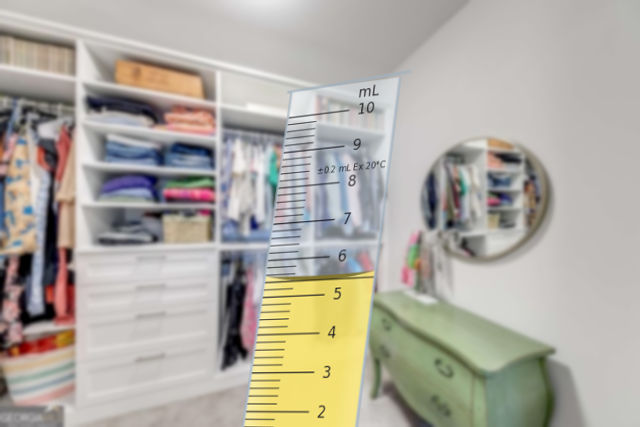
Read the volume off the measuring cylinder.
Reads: 5.4 mL
